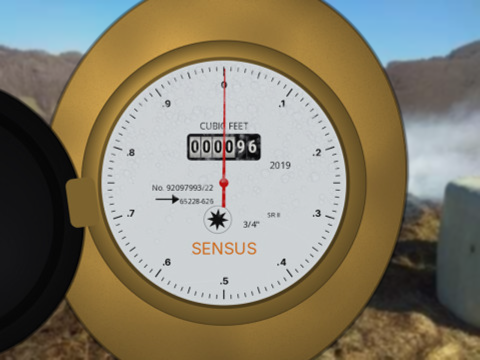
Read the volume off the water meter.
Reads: 96.00 ft³
